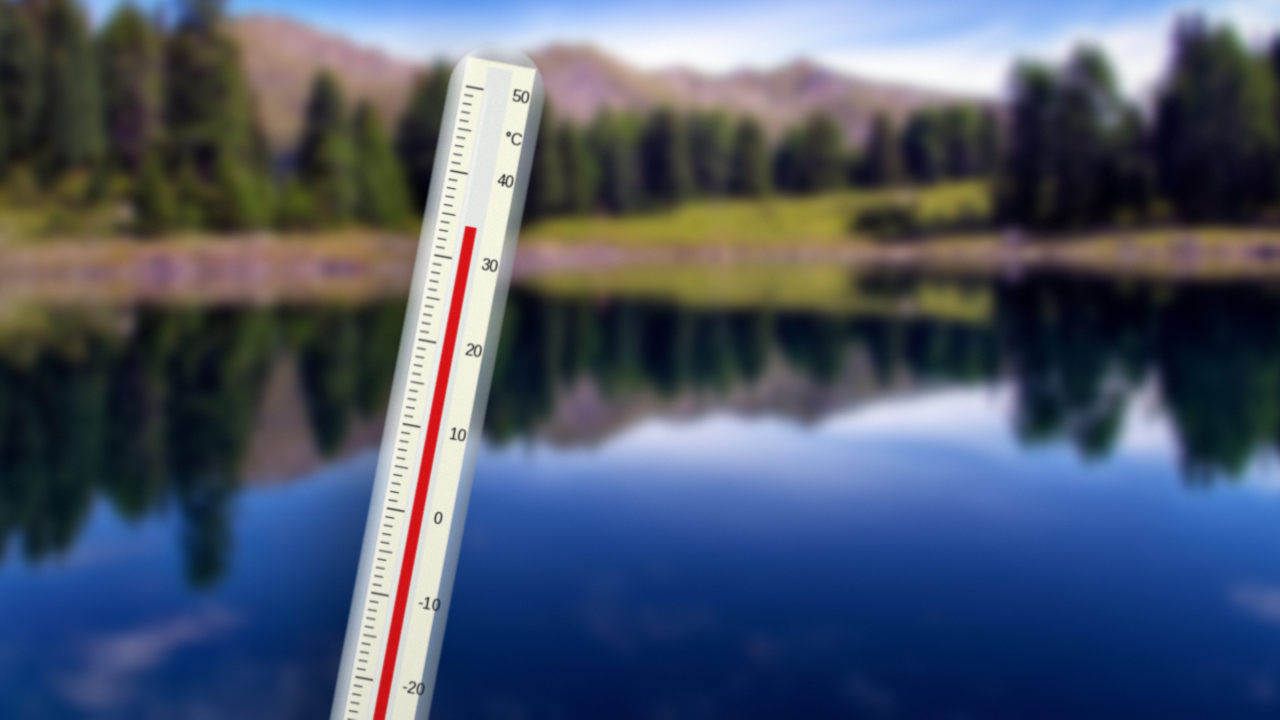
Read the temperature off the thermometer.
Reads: 34 °C
